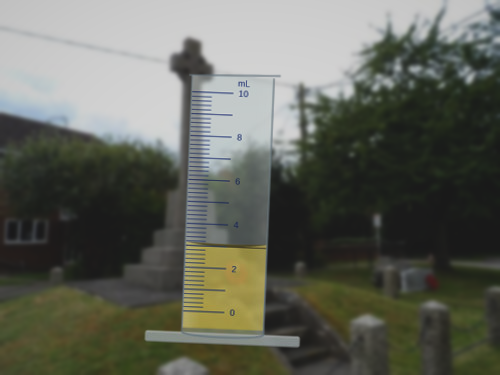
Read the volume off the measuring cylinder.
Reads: 3 mL
